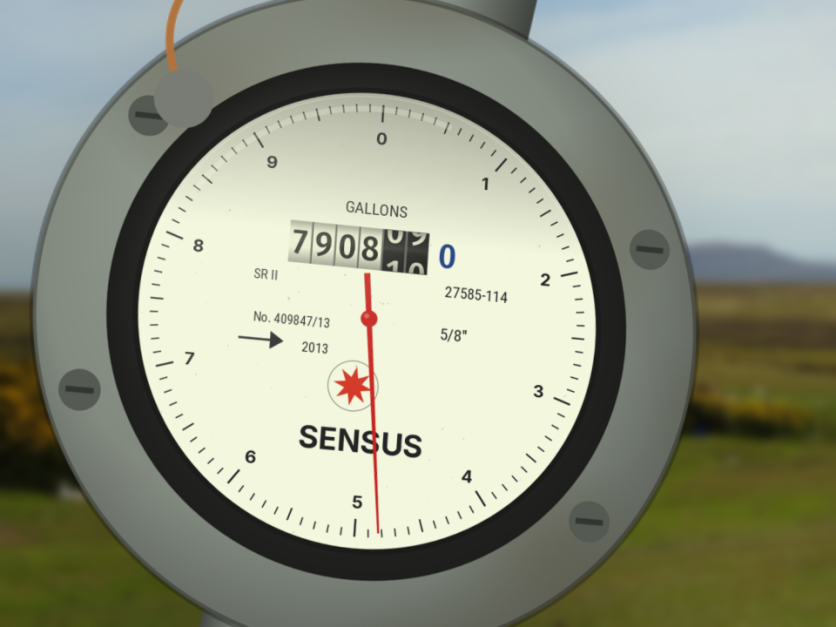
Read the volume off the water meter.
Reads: 7908094.8 gal
